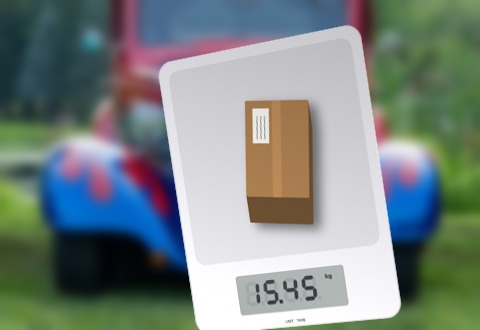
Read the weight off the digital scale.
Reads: 15.45 kg
